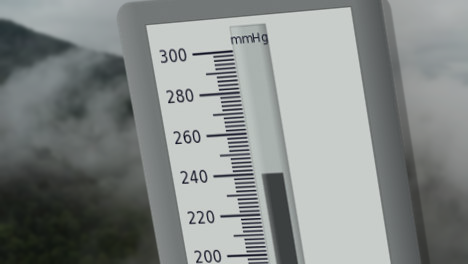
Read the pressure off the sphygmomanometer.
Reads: 240 mmHg
